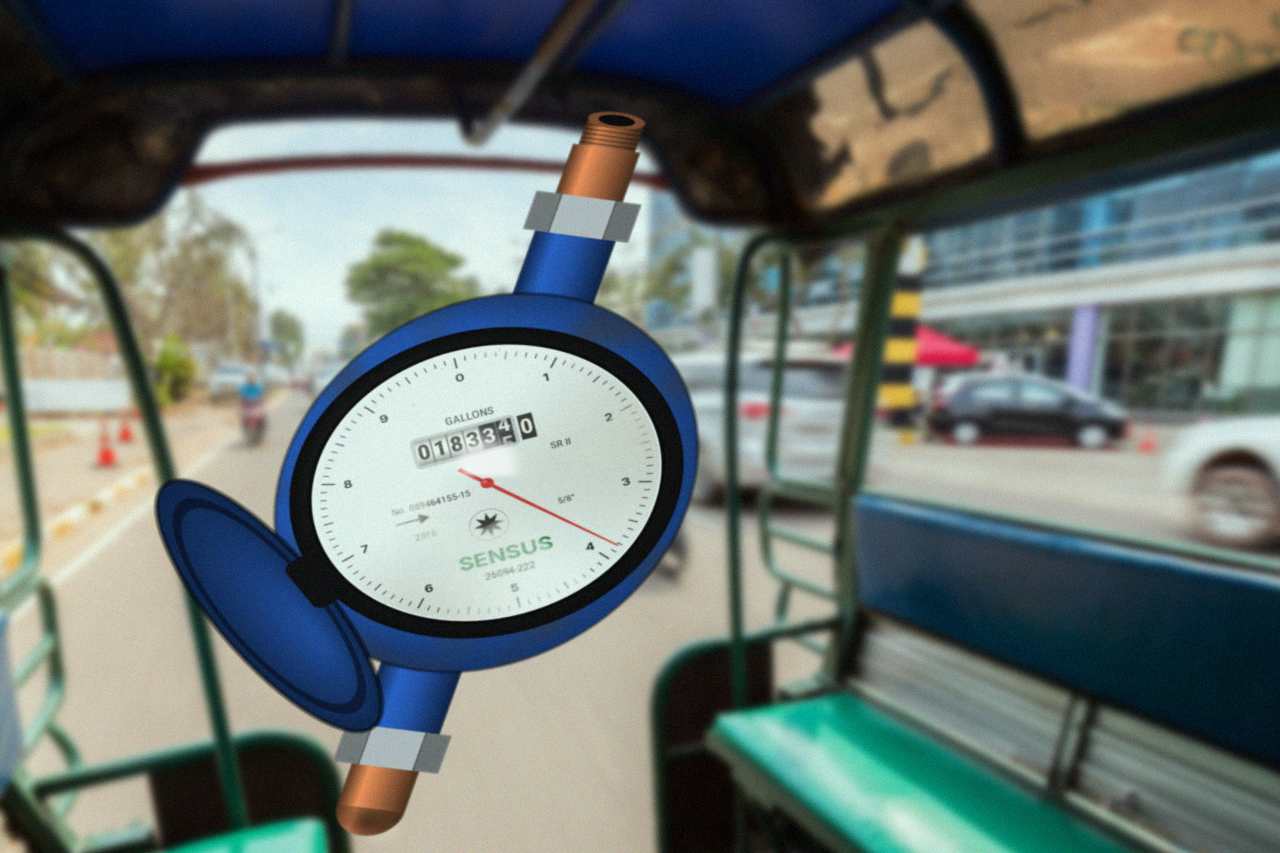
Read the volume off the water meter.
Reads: 183343.8 gal
